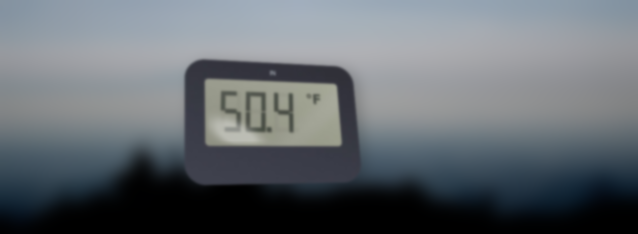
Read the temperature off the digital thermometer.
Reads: 50.4 °F
